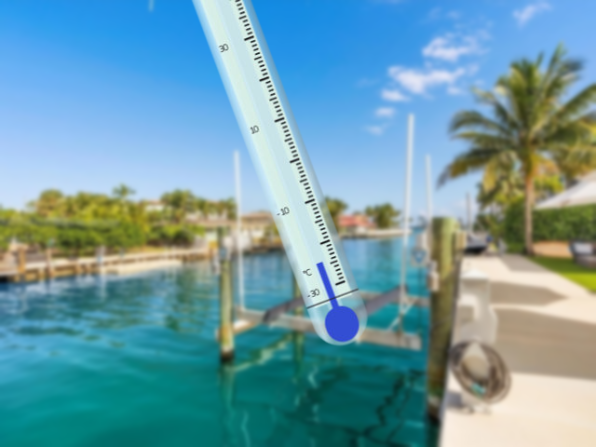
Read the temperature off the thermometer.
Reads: -24 °C
